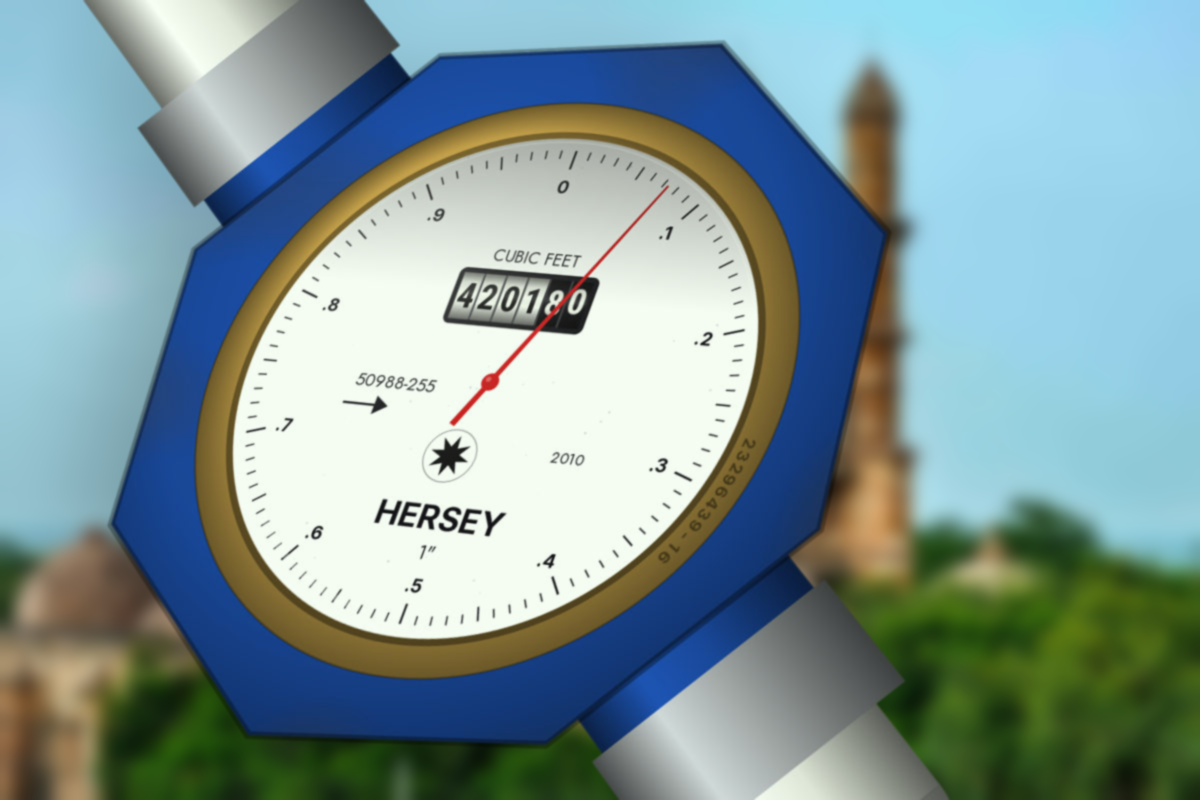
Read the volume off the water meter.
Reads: 420180.07 ft³
